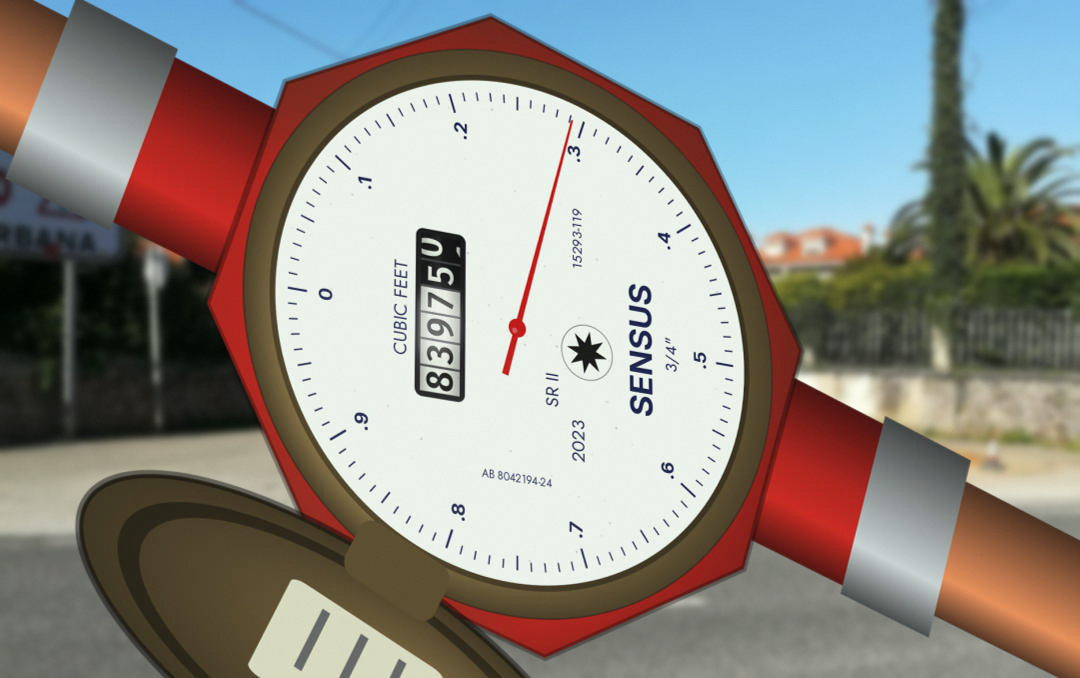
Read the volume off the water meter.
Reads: 839750.29 ft³
